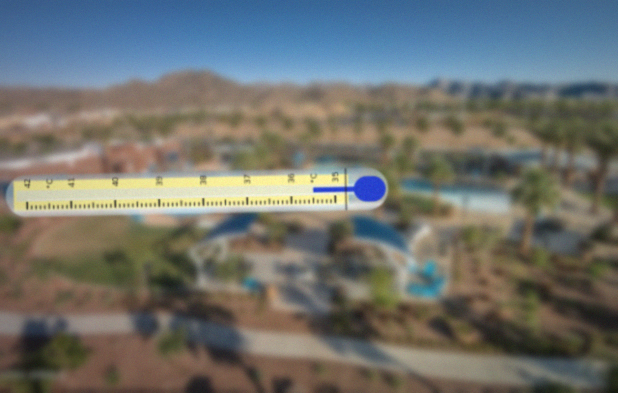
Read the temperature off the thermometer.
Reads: 35.5 °C
